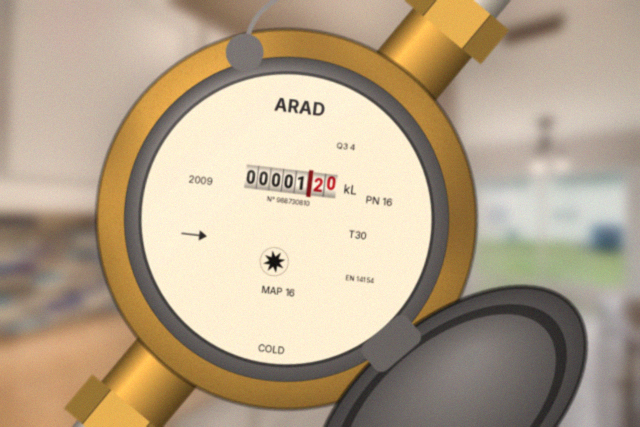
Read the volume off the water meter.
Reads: 1.20 kL
